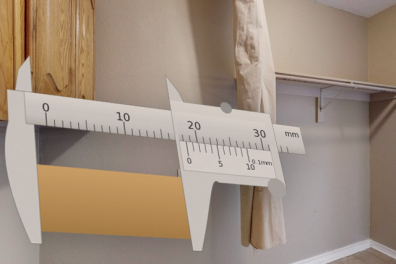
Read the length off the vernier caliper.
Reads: 18.4 mm
